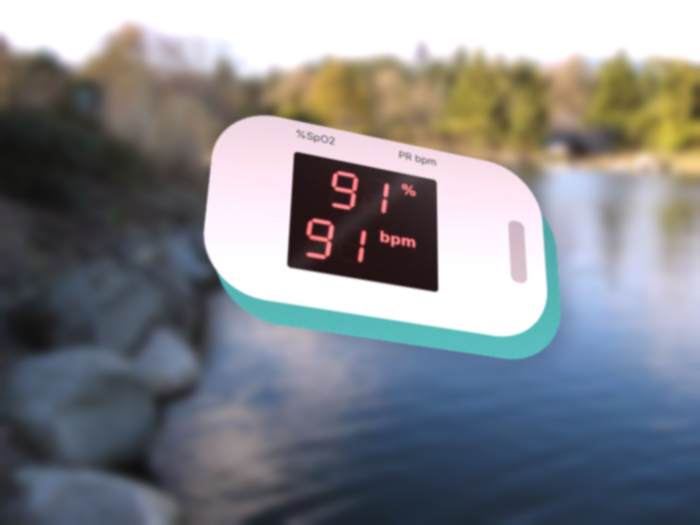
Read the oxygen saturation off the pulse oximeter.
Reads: 91 %
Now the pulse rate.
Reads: 91 bpm
